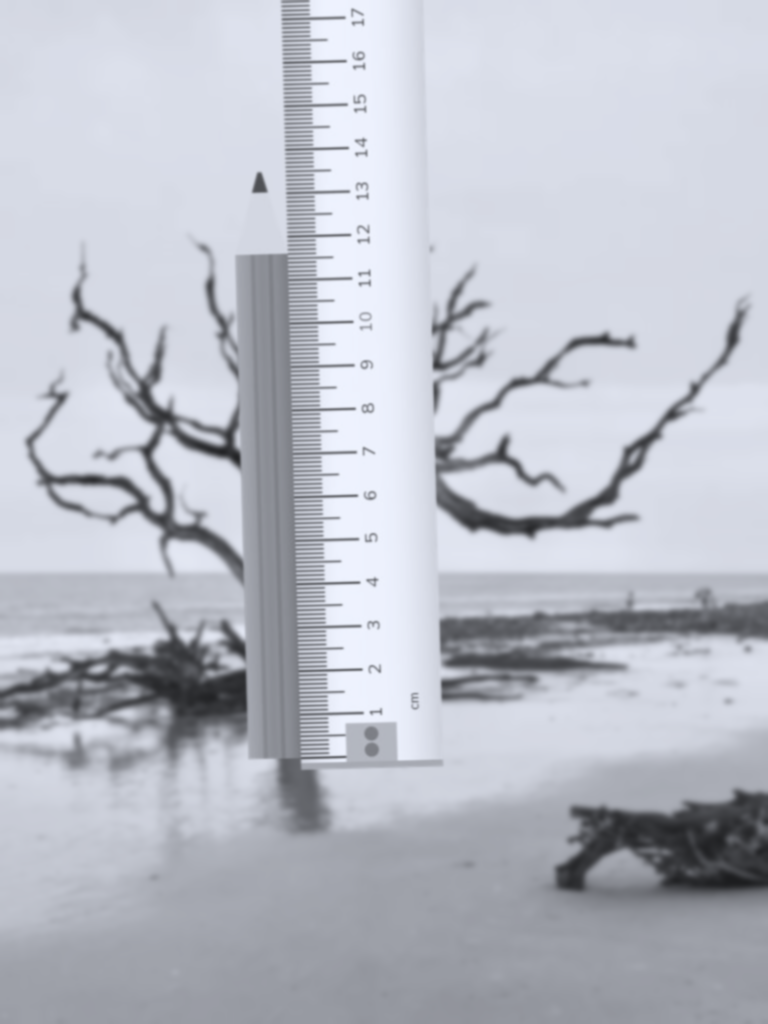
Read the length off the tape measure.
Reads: 13.5 cm
